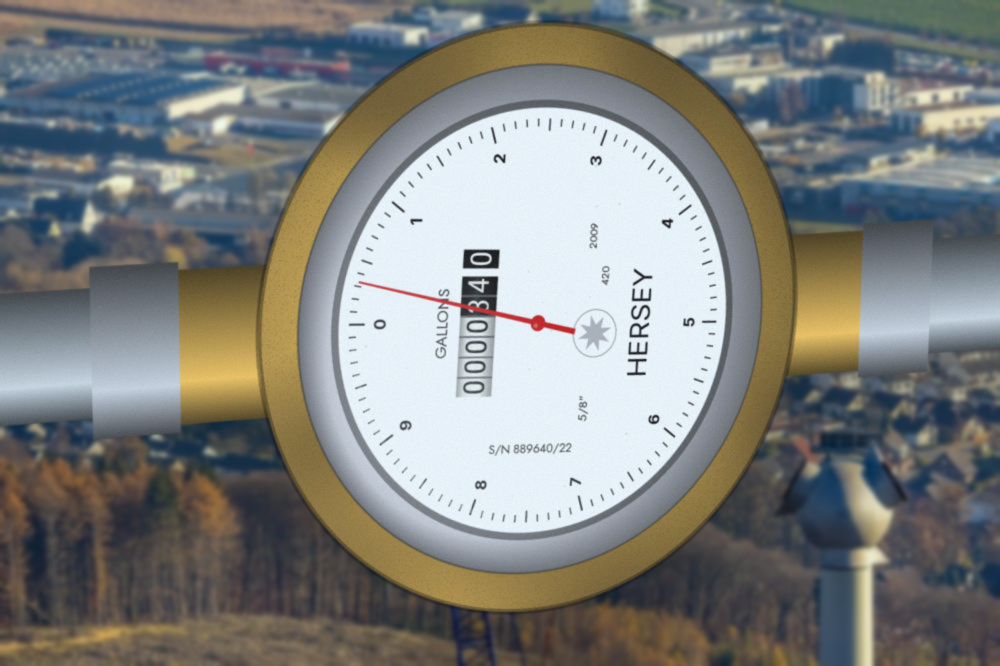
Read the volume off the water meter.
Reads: 340.3 gal
